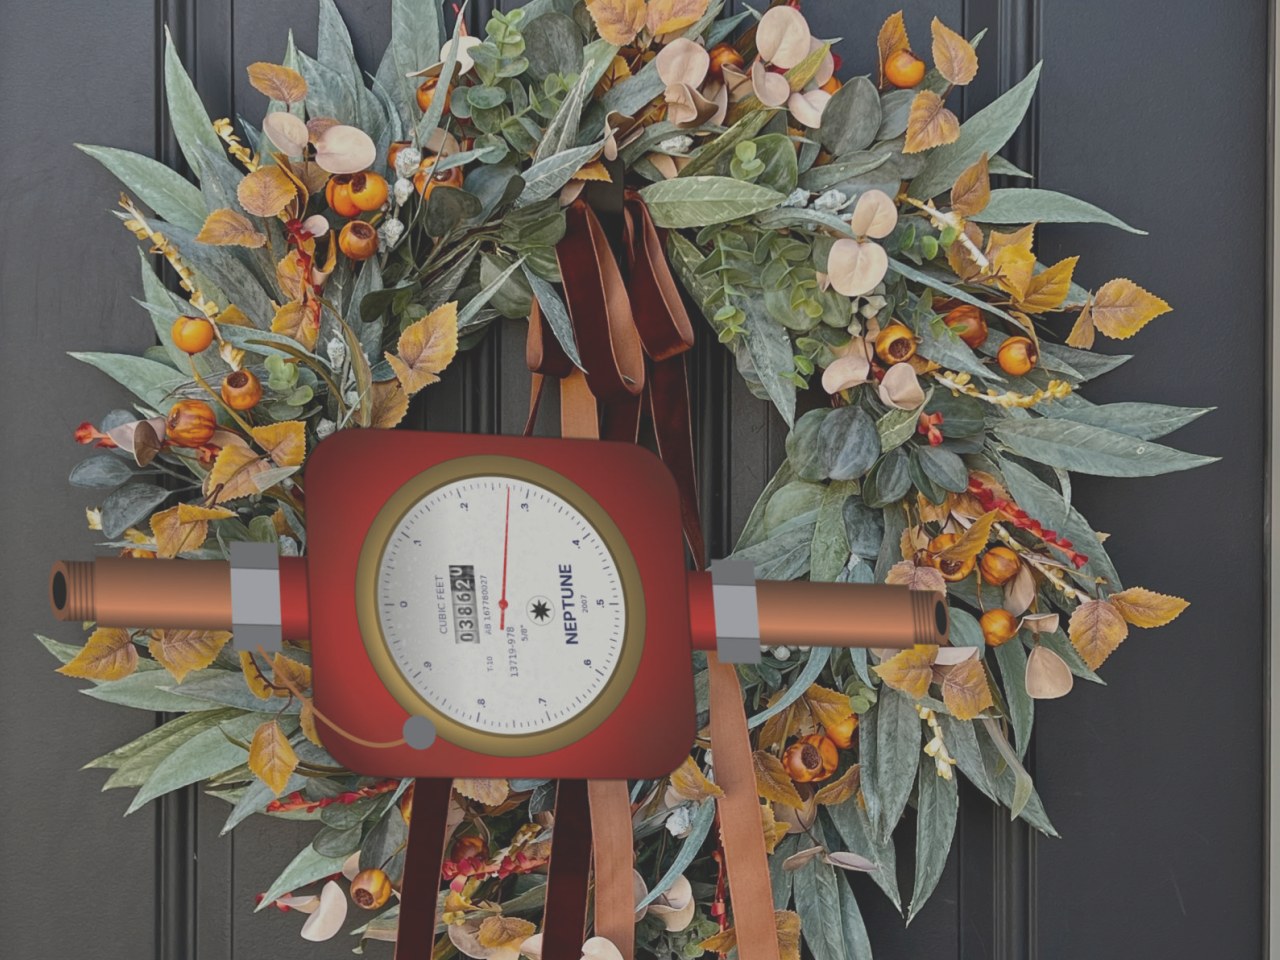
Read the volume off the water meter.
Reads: 38620.27 ft³
